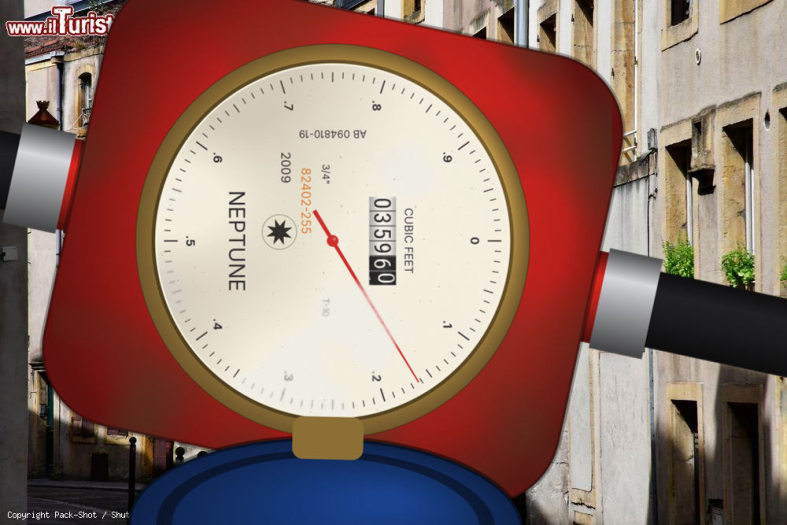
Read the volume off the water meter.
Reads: 35960.16 ft³
